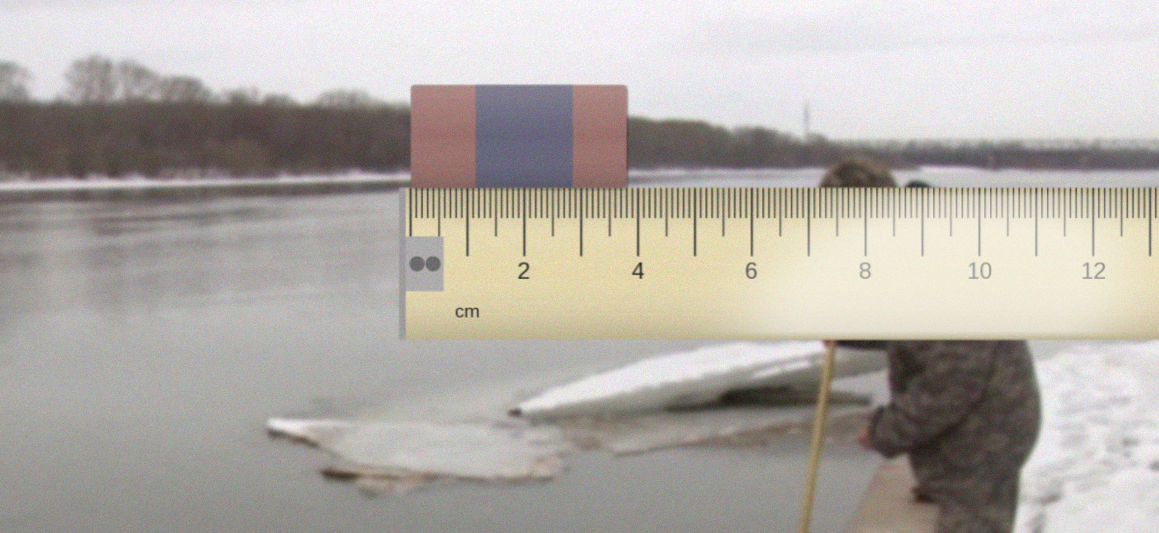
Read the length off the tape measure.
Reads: 3.8 cm
